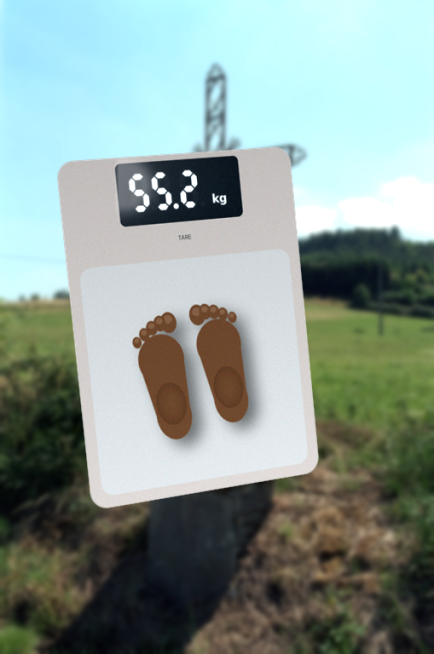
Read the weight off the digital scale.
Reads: 55.2 kg
